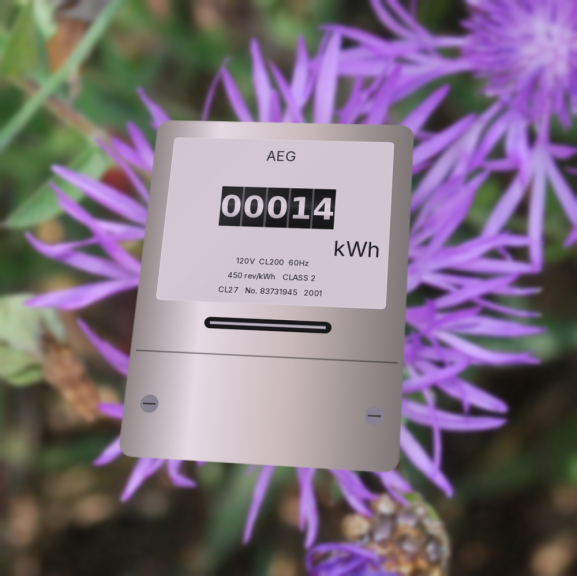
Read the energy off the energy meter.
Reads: 14 kWh
